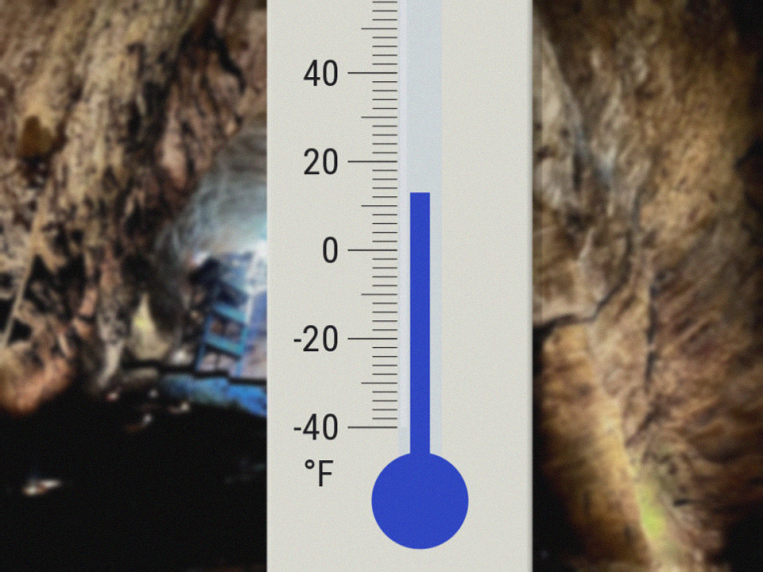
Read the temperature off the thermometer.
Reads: 13 °F
